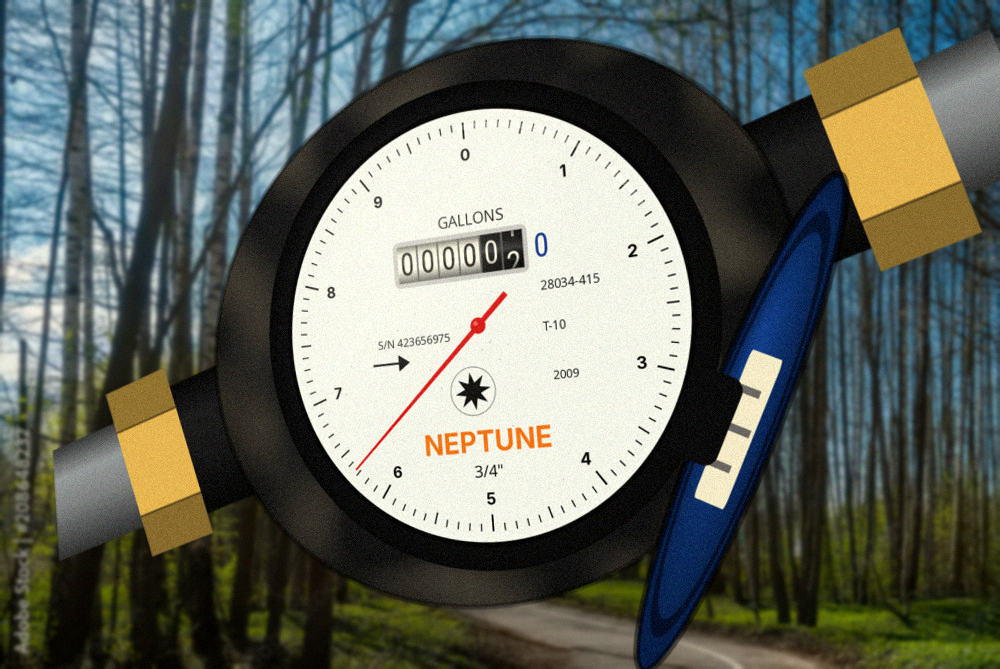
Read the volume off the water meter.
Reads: 16.3 gal
